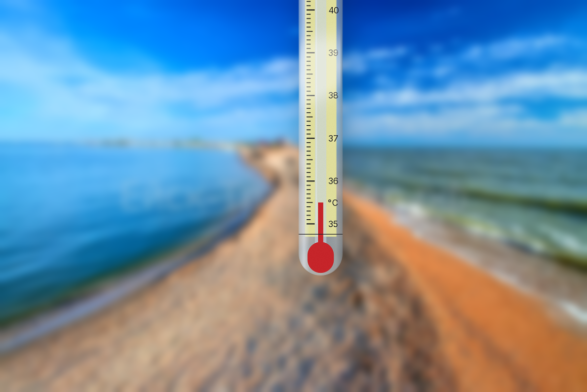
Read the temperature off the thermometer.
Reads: 35.5 °C
